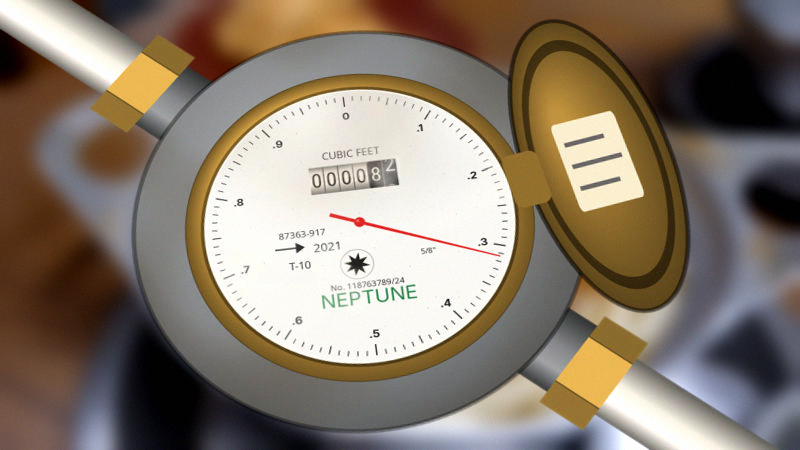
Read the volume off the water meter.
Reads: 82.31 ft³
